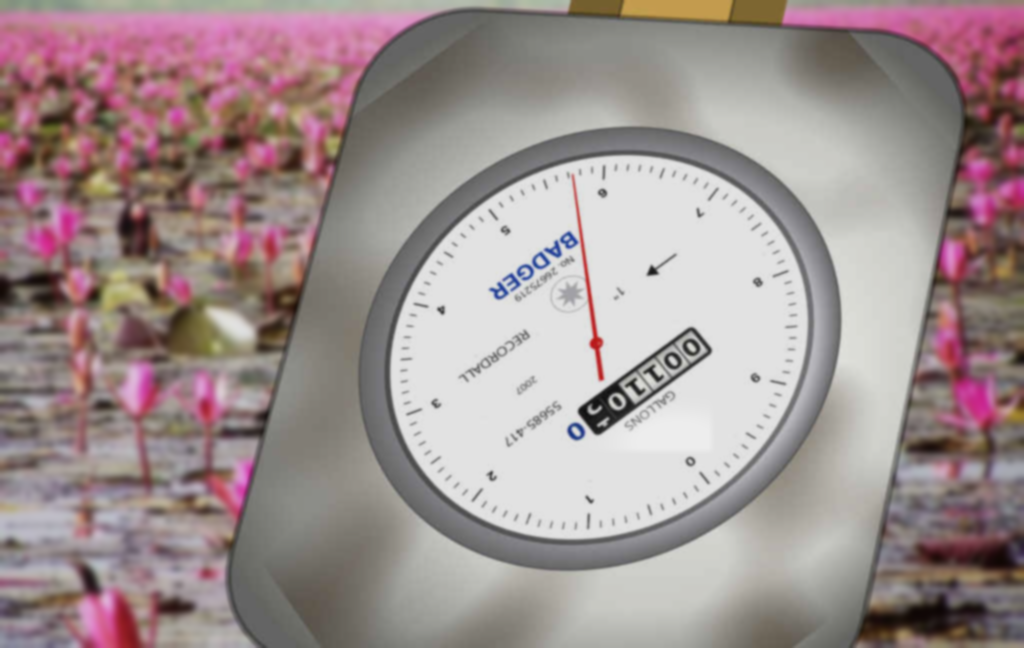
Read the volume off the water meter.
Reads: 11015.7 gal
